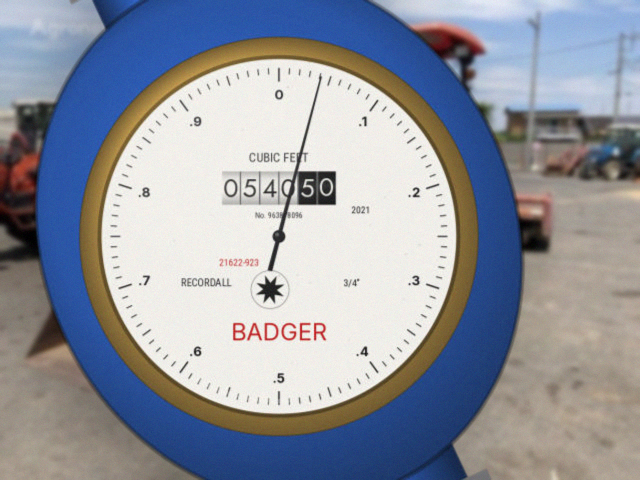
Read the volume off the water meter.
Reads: 54050.04 ft³
